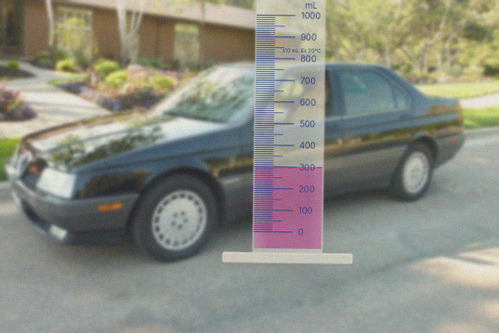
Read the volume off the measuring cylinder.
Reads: 300 mL
